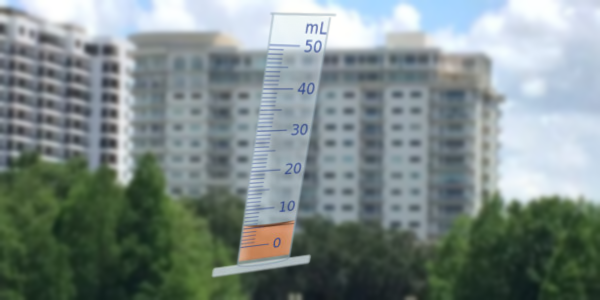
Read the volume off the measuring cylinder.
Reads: 5 mL
